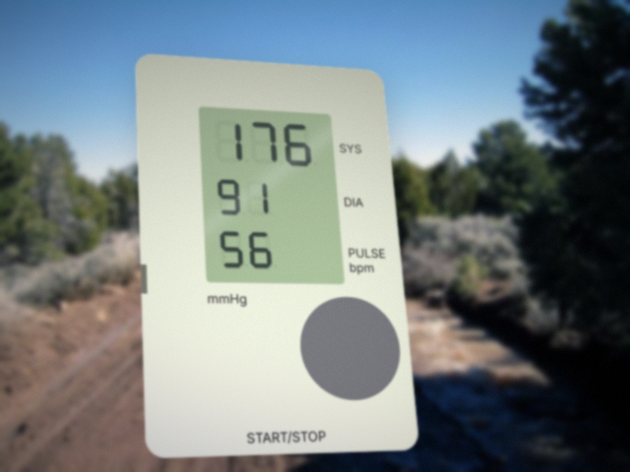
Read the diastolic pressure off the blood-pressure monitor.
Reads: 91 mmHg
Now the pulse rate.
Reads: 56 bpm
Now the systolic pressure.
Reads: 176 mmHg
